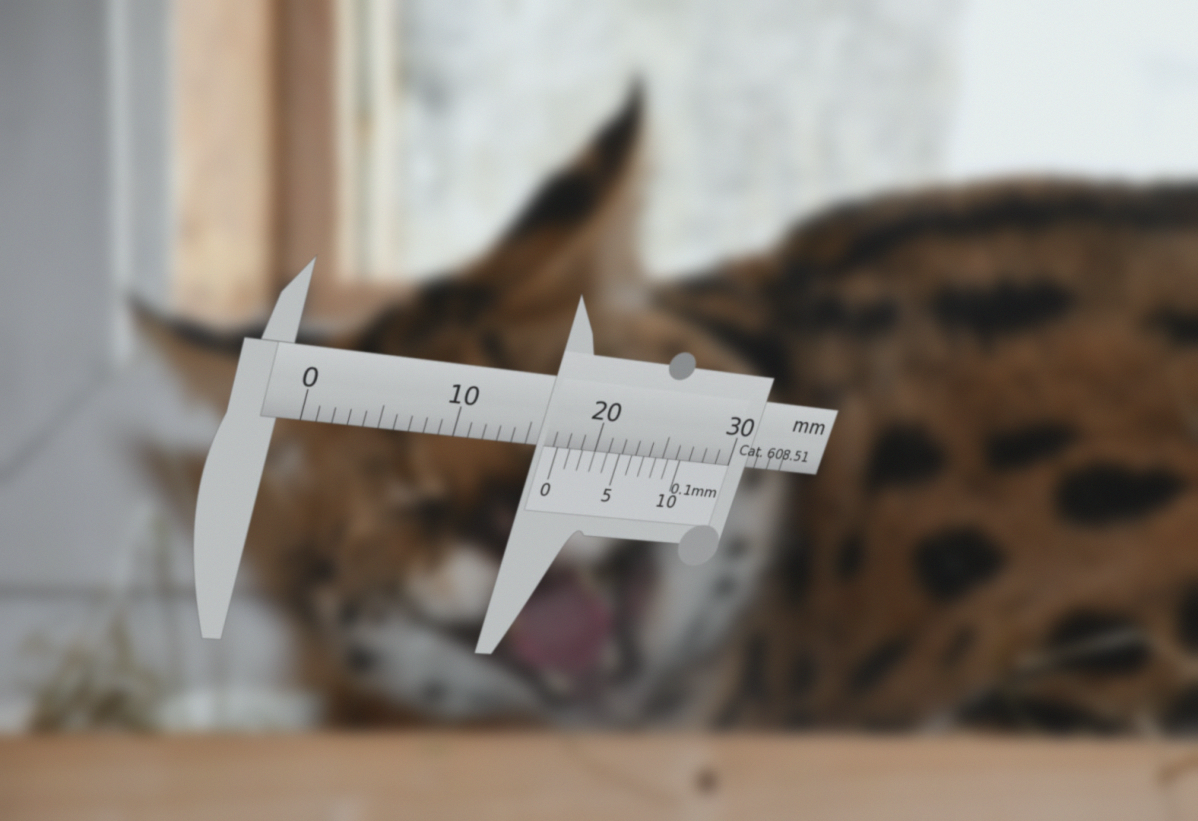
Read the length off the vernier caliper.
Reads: 17.3 mm
